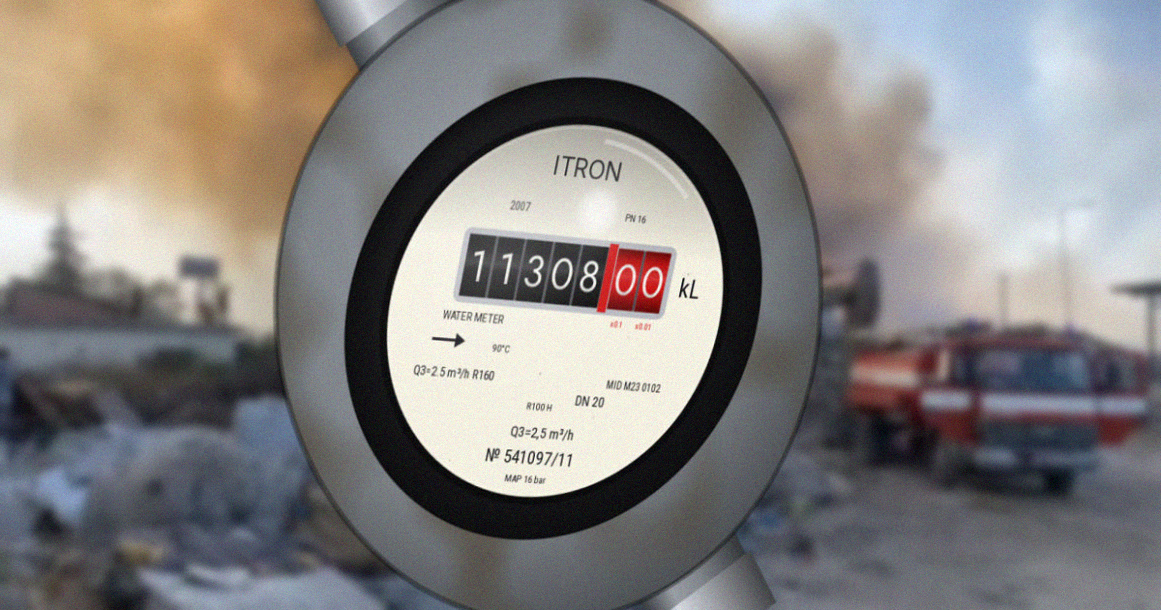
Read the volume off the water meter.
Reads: 11308.00 kL
